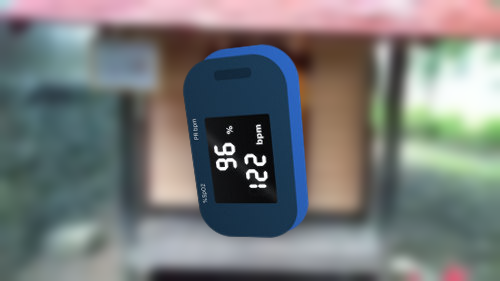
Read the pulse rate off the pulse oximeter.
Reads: 122 bpm
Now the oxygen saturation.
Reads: 96 %
